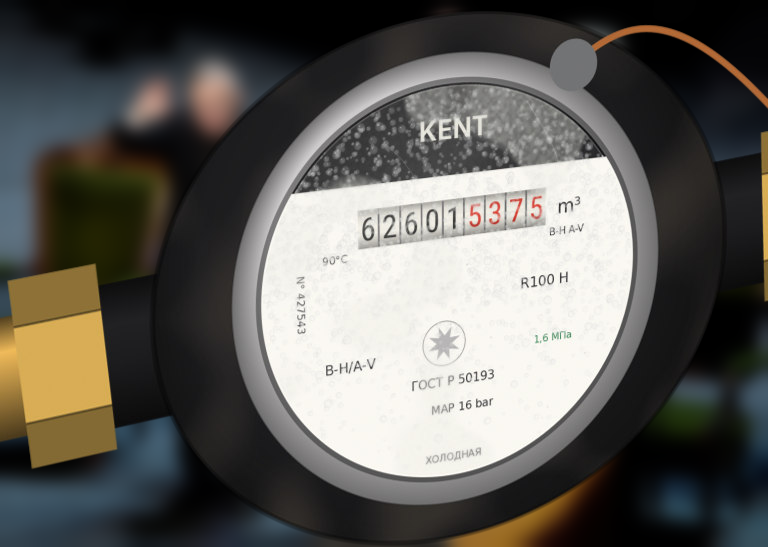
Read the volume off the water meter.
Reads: 62601.5375 m³
